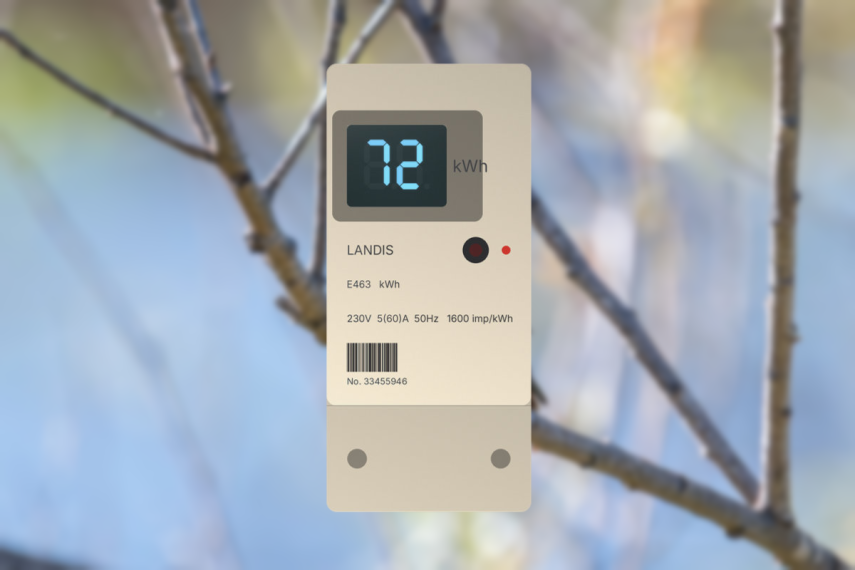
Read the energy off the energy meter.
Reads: 72 kWh
